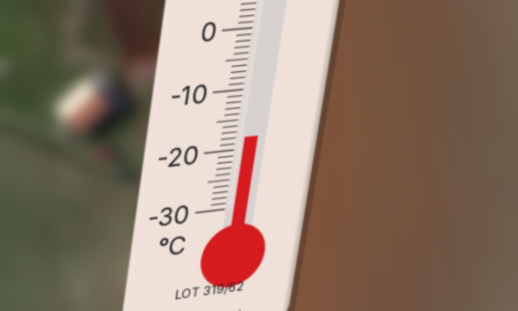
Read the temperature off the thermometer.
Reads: -18 °C
